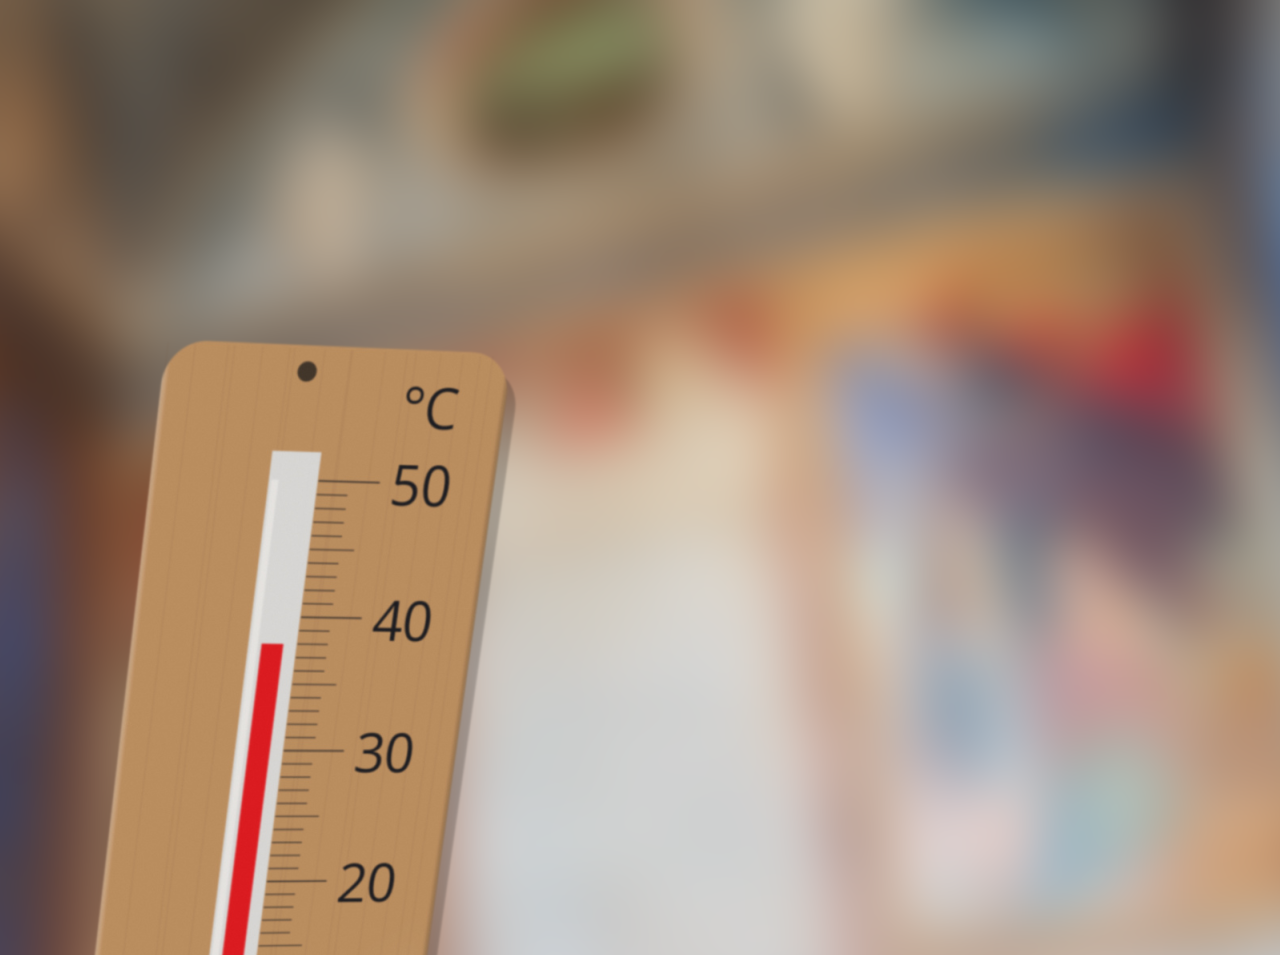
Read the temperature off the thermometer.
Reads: 38 °C
